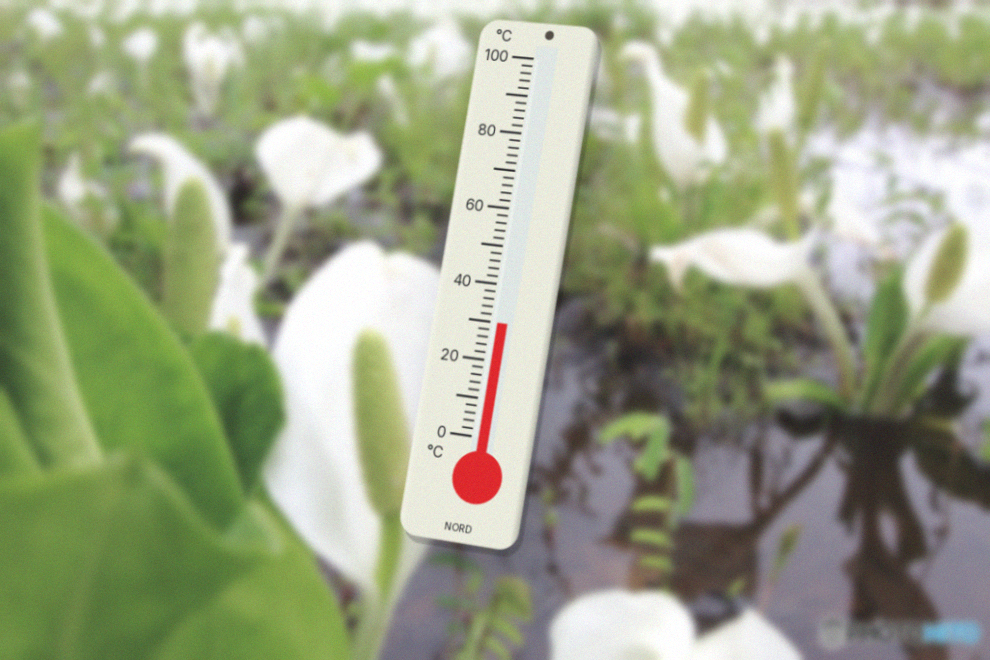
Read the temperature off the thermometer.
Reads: 30 °C
